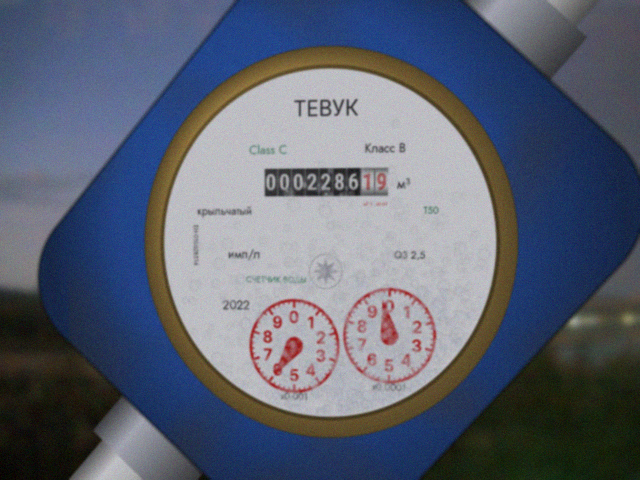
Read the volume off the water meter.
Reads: 2286.1959 m³
